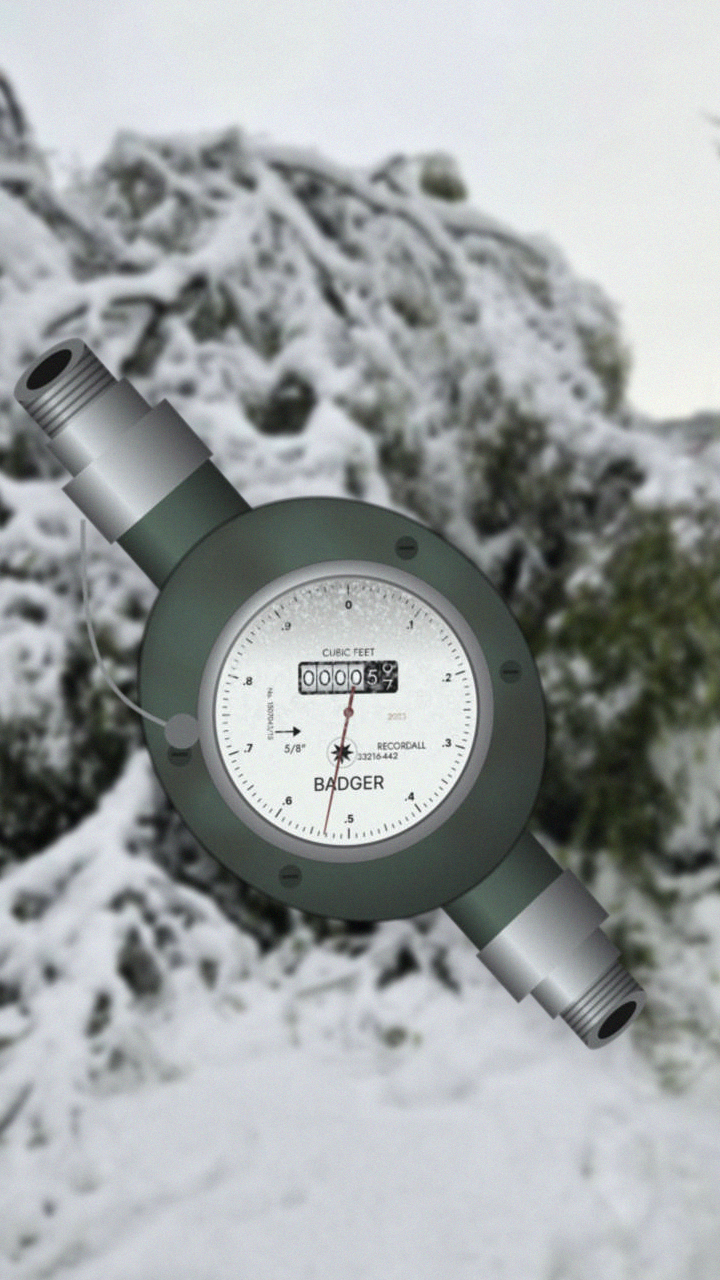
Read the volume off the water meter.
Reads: 56.53 ft³
